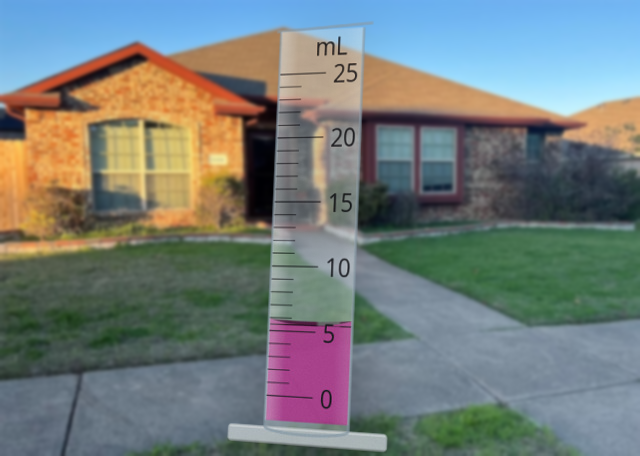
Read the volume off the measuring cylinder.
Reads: 5.5 mL
